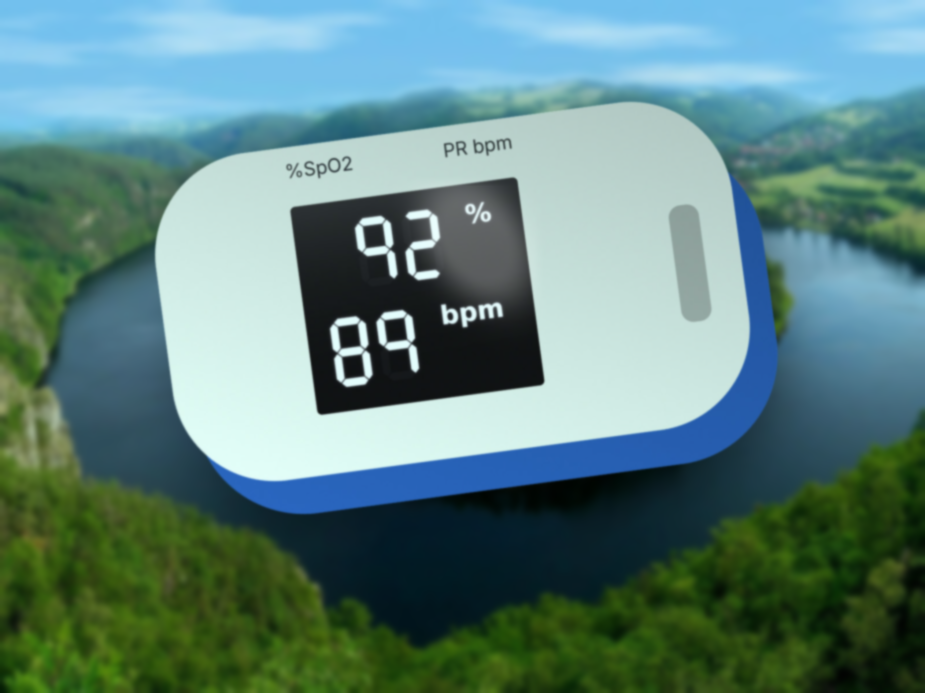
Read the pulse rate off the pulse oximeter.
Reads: 89 bpm
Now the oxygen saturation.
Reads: 92 %
